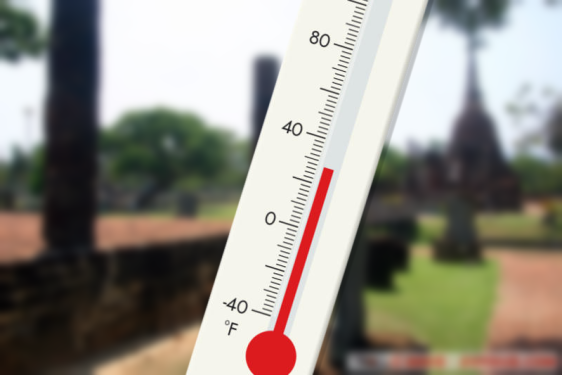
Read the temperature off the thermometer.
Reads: 28 °F
